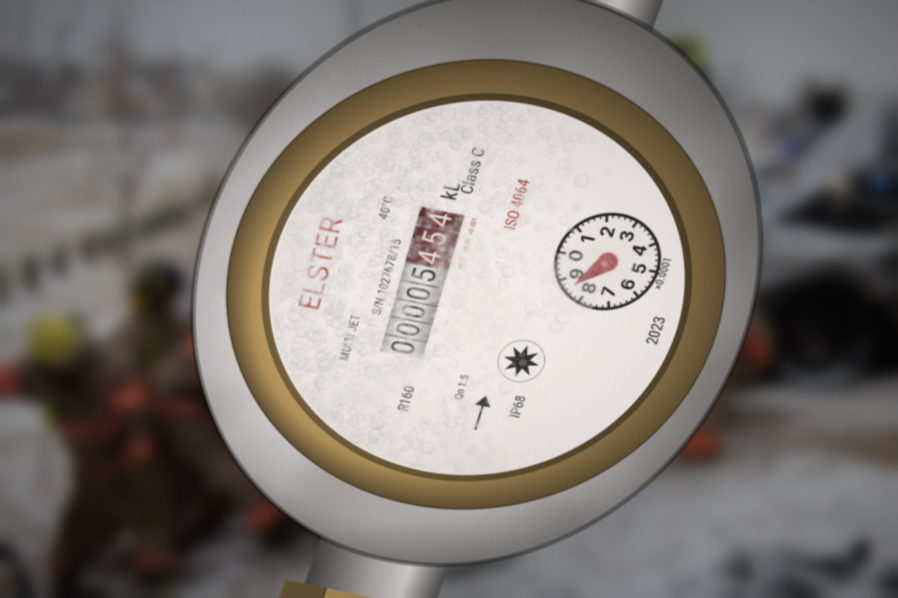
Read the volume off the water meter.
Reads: 5.4548 kL
